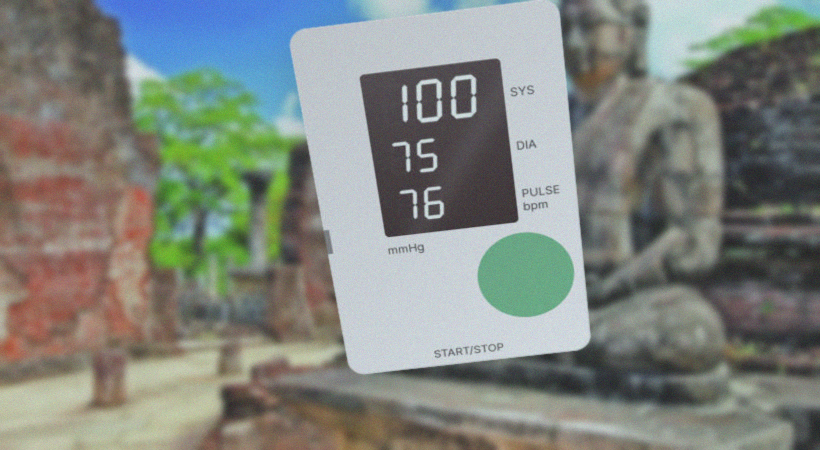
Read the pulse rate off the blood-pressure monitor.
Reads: 76 bpm
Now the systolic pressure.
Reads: 100 mmHg
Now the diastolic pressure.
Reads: 75 mmHg
